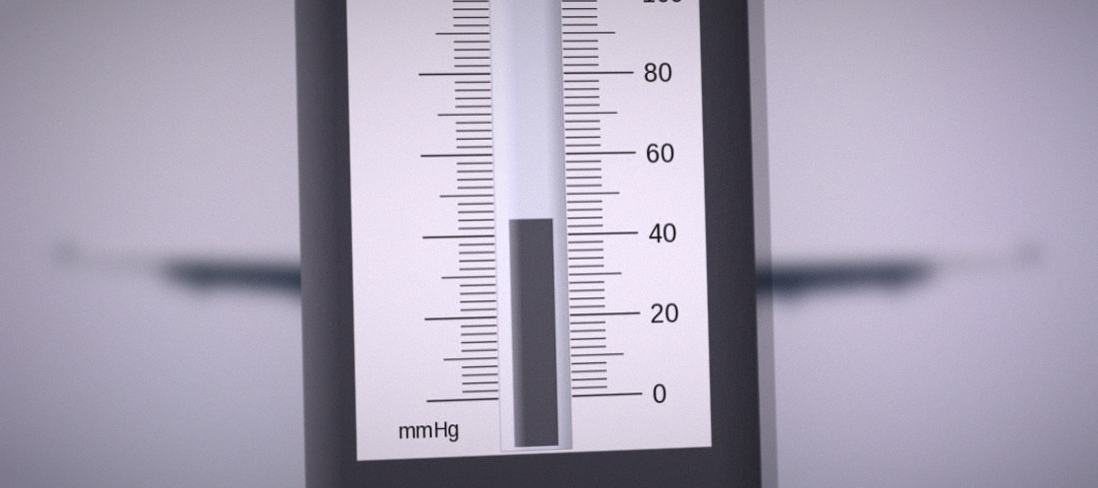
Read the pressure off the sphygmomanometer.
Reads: 44 mmHg
